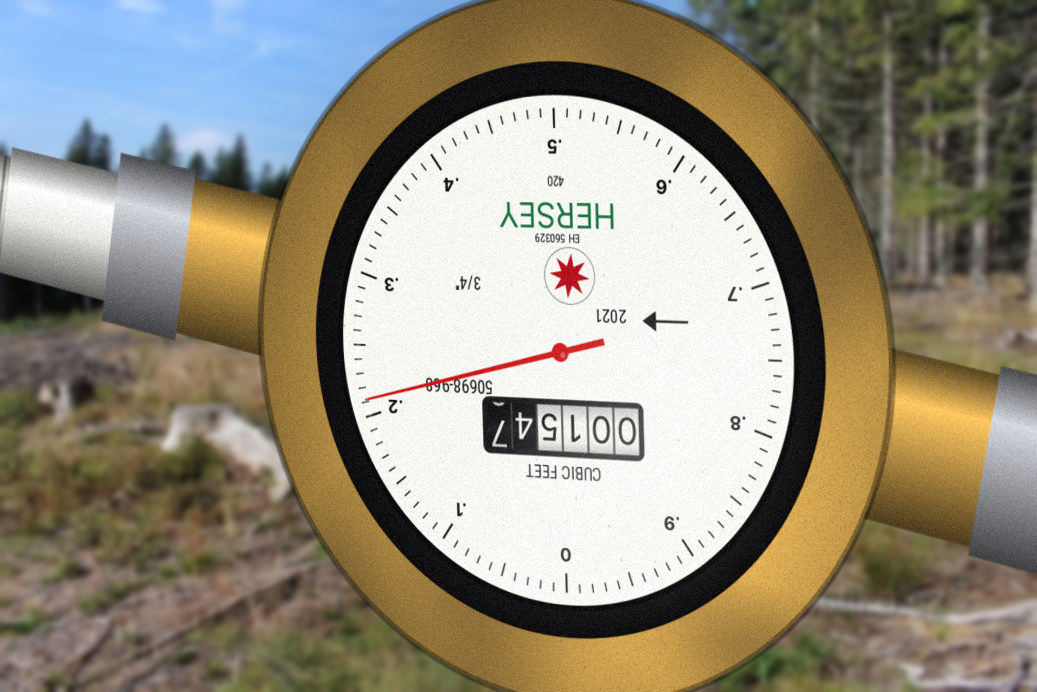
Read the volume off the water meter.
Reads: 1547.21 ft³
